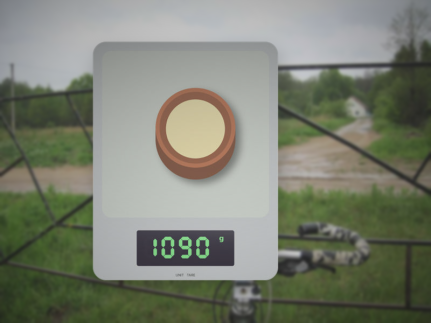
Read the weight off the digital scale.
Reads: 1090 g
